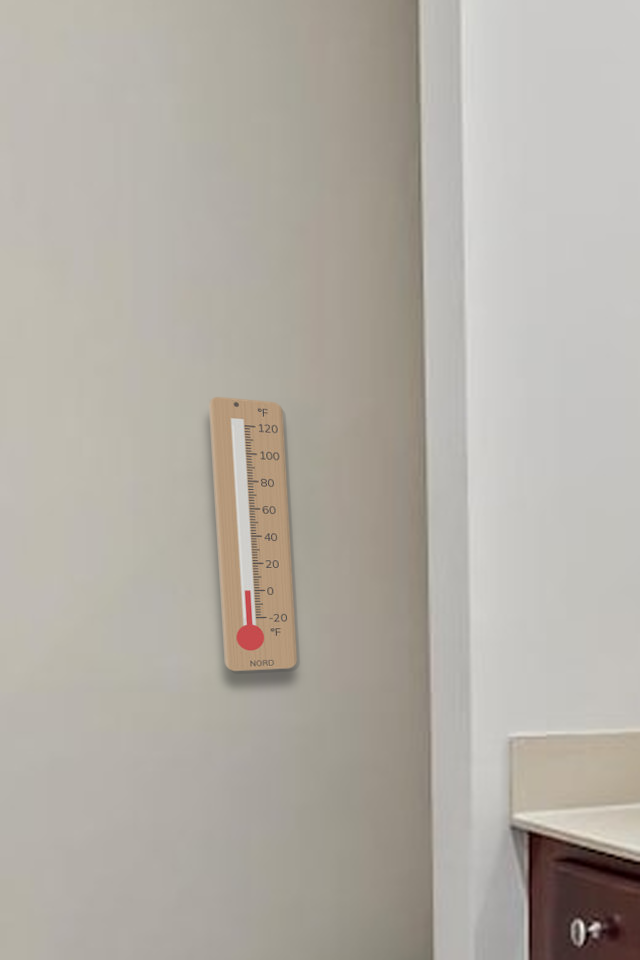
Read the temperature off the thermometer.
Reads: 0 °F
